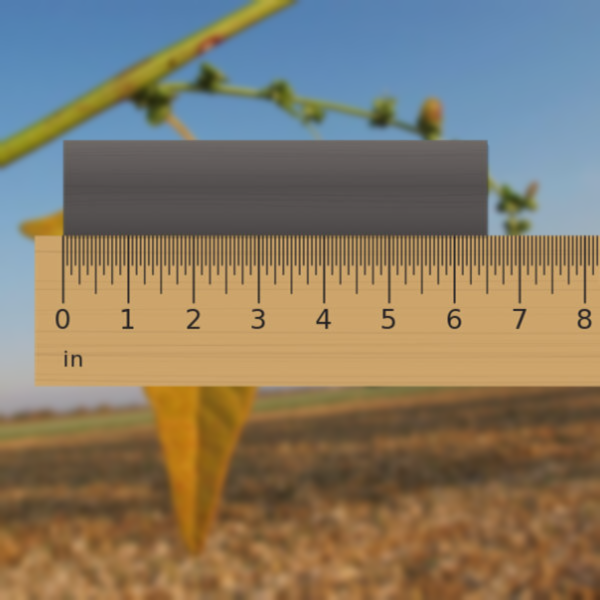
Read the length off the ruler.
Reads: 6.5 in
